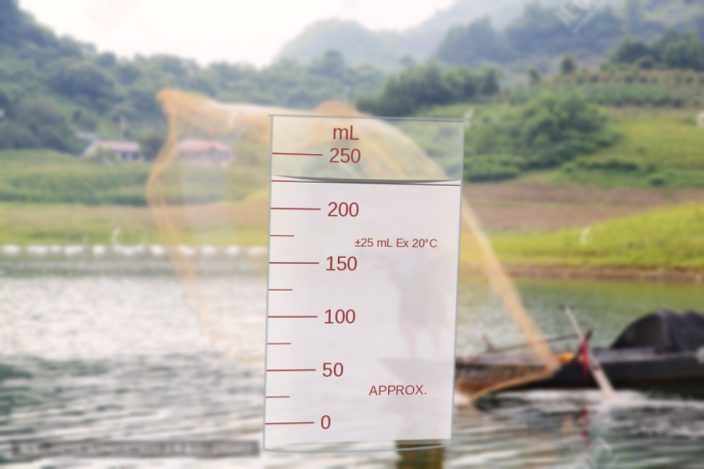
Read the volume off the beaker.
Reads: 225 mL
